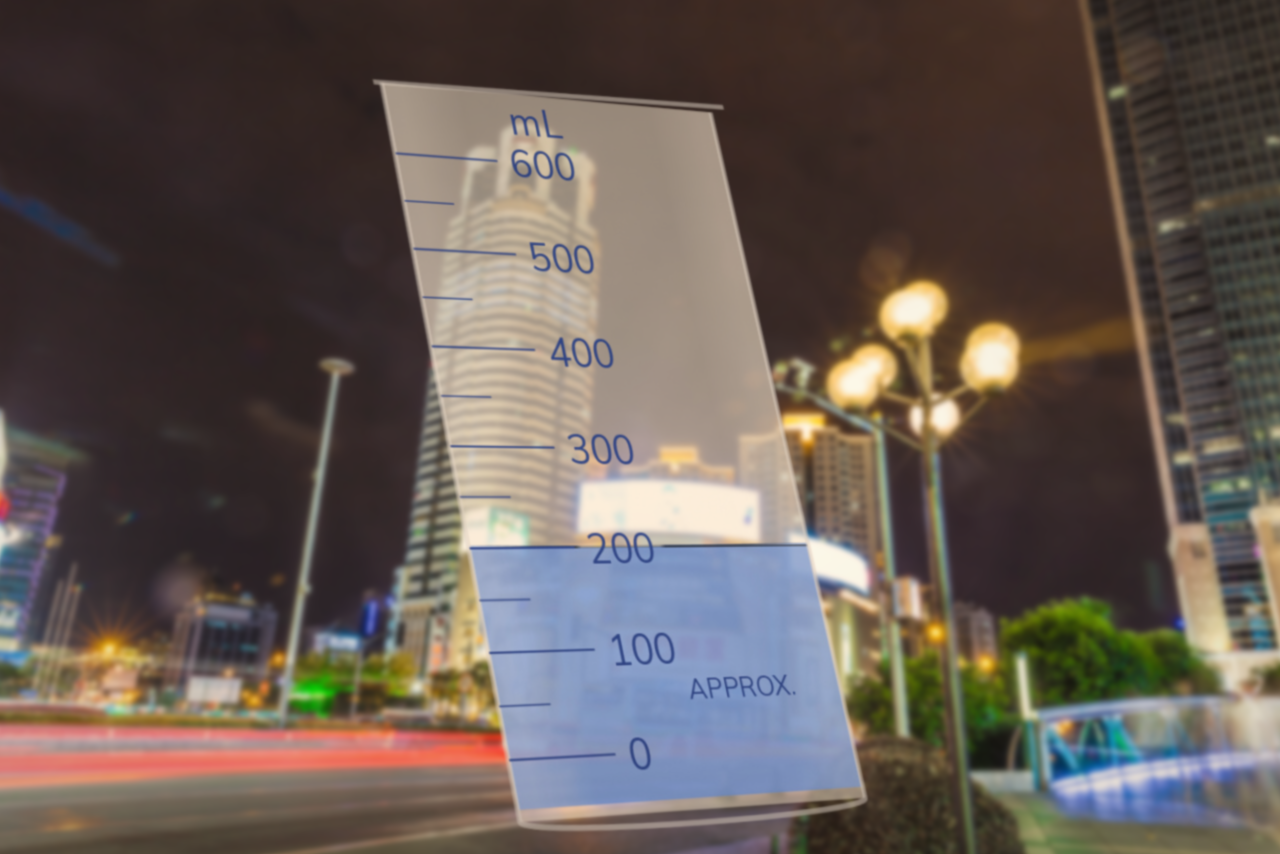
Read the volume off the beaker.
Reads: 200 mL
